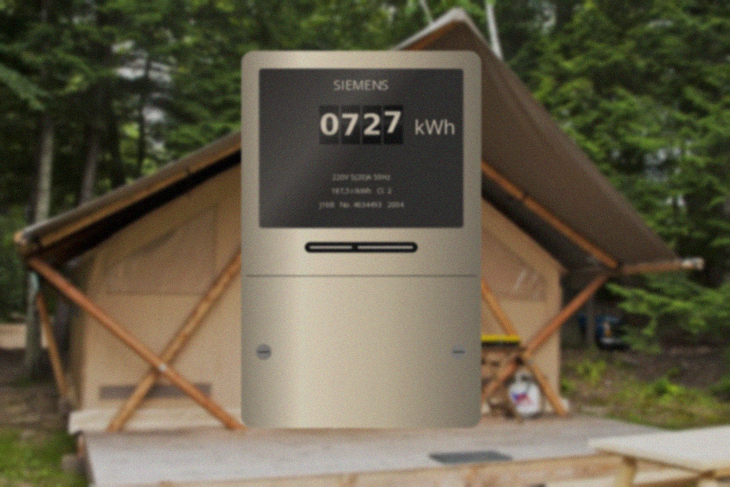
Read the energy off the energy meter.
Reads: 727 kWh
